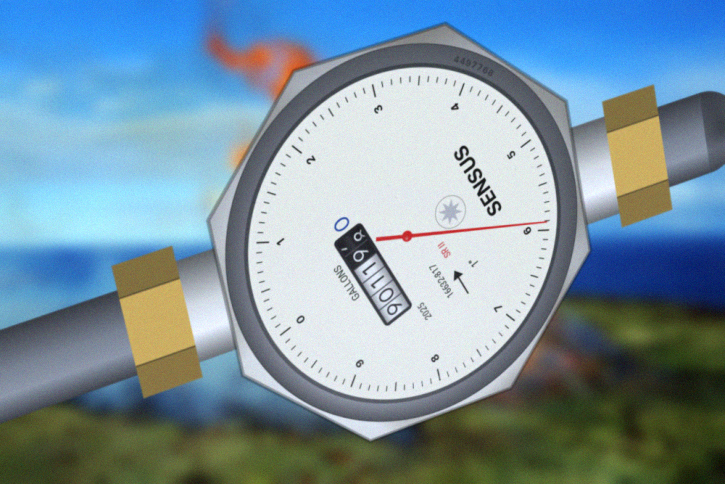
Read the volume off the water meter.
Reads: 9011975.9 gal
